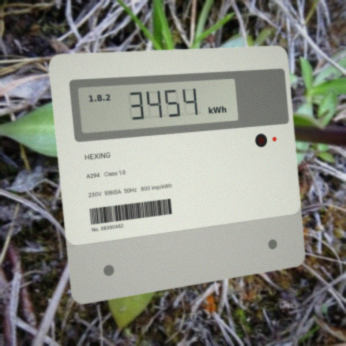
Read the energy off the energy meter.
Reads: 3454 kWh
